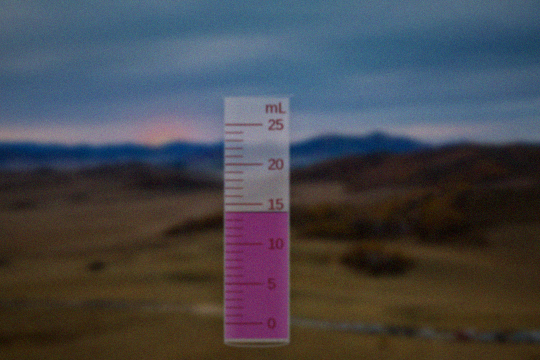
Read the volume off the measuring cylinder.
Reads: 14 mL
